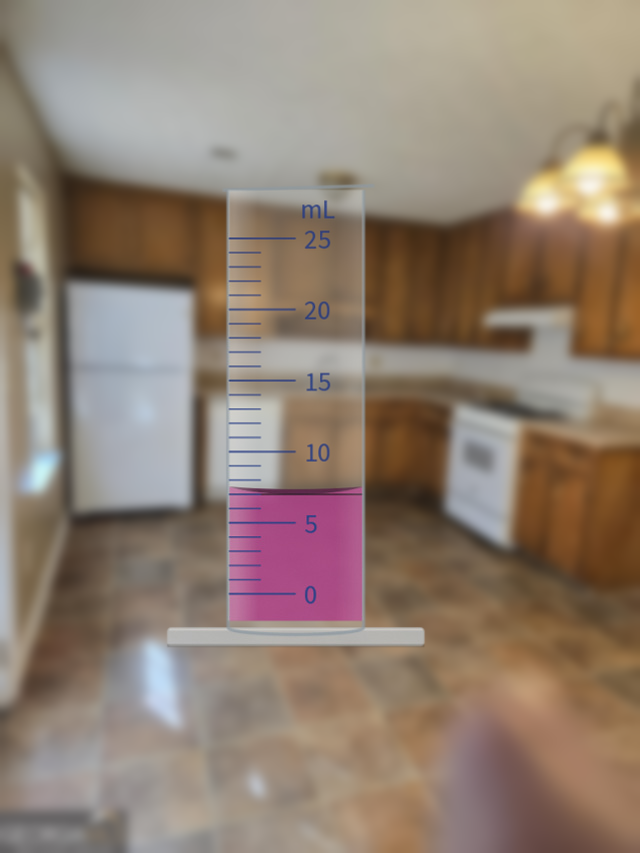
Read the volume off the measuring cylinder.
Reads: 7 mL
